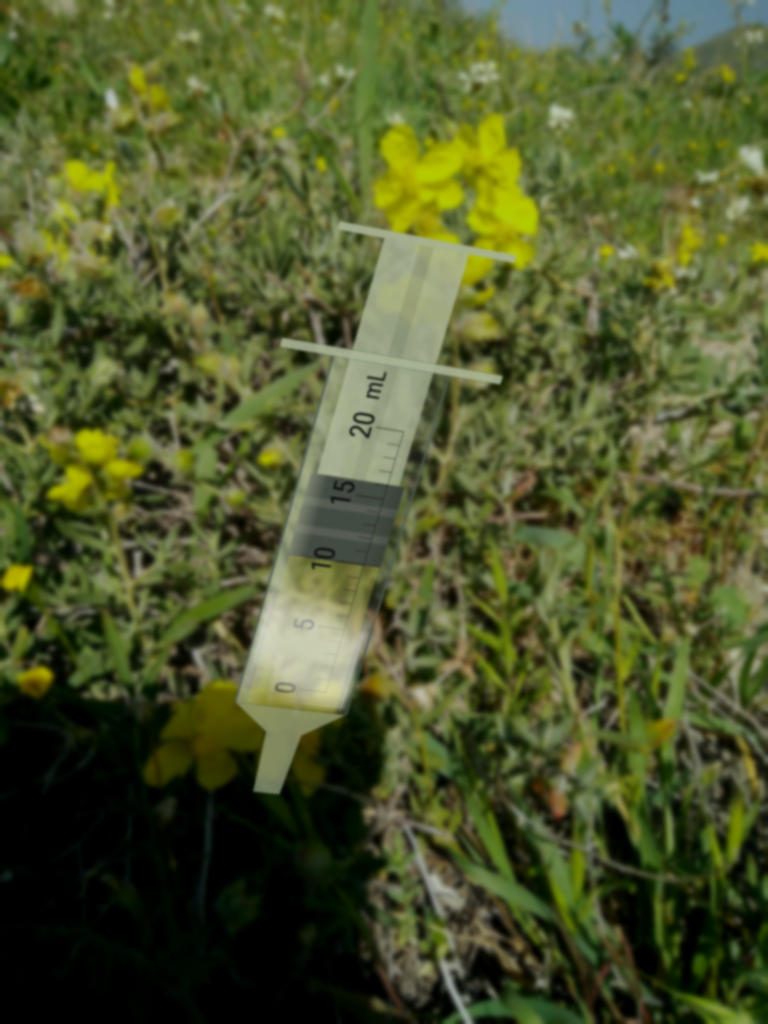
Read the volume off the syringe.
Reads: 10 mL
